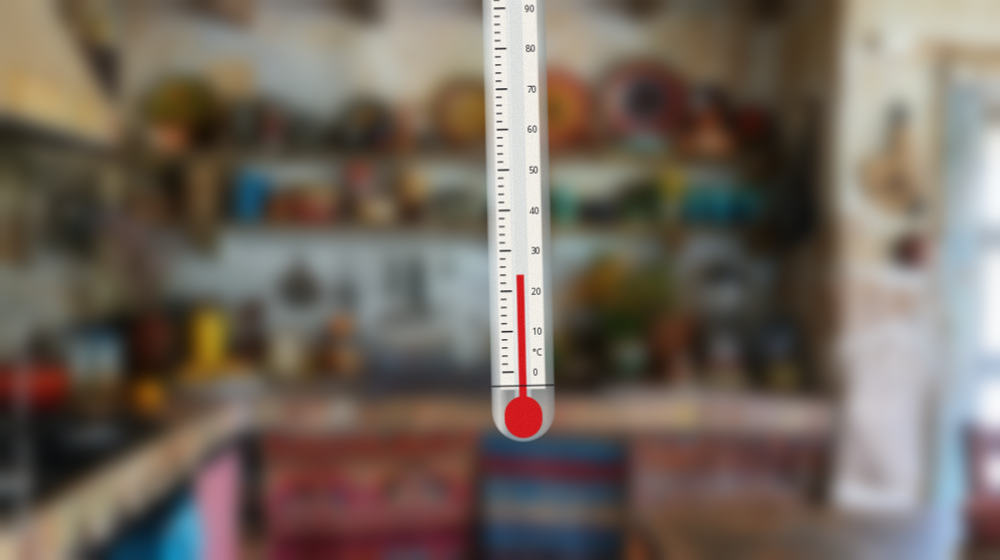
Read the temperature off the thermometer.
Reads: 24 °C
